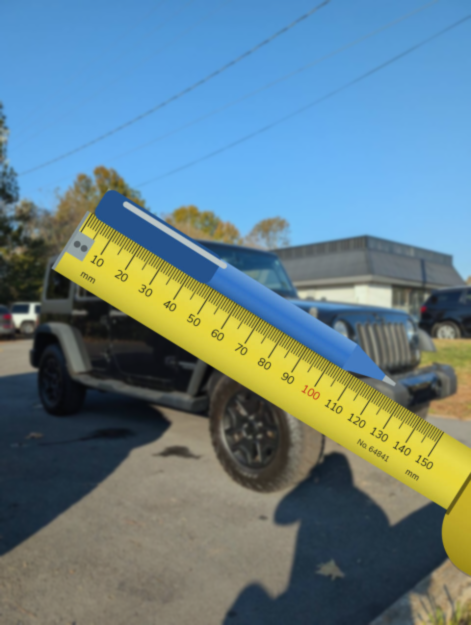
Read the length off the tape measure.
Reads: 125 mm
